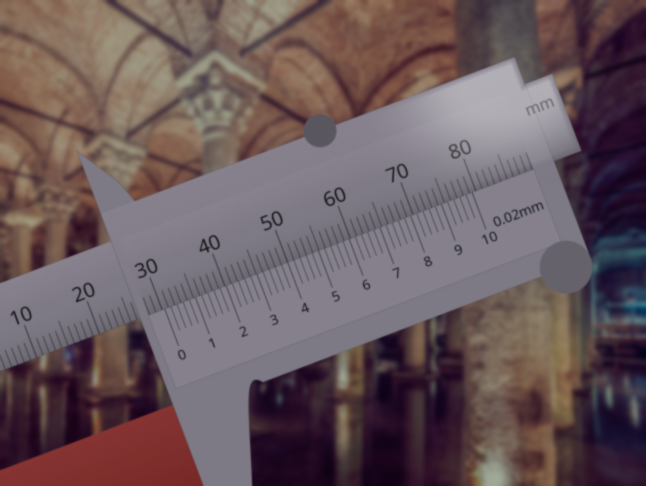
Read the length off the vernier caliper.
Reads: 30.4 mm
